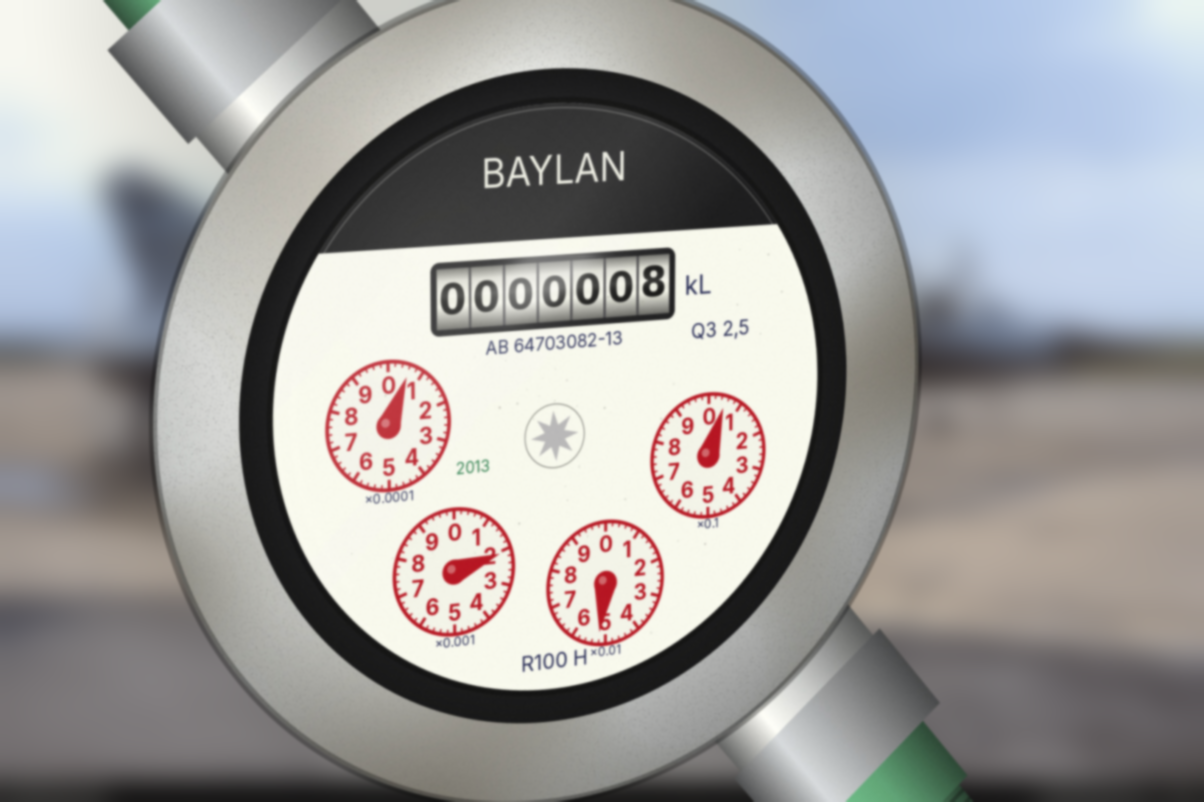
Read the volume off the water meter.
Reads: 8.0520 kL
